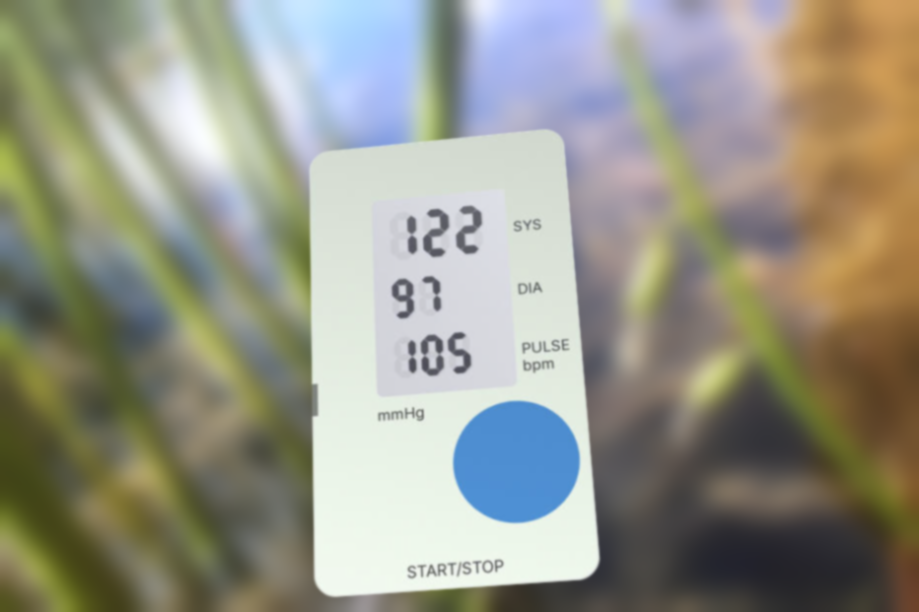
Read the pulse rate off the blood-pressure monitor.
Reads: 105 bpm
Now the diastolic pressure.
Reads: 97 mmHg
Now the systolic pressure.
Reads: 122 mmHg
